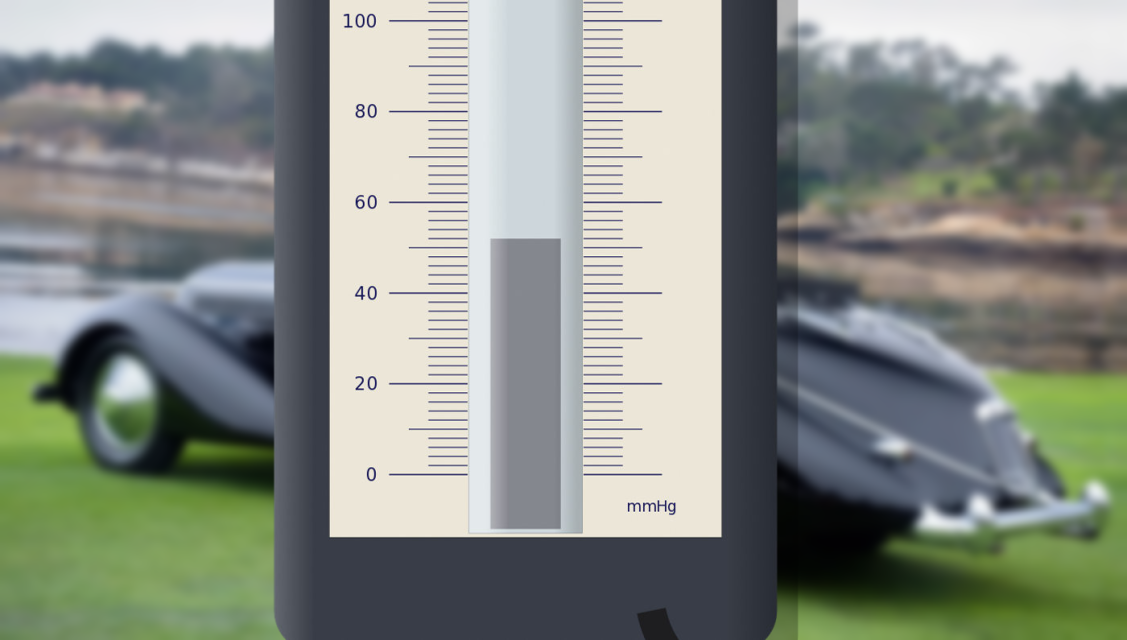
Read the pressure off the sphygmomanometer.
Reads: 52 mmHg
